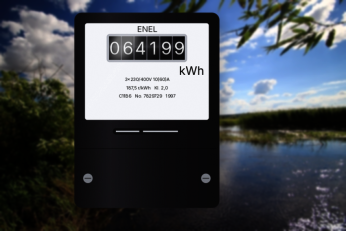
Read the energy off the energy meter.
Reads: 64199 kWh
